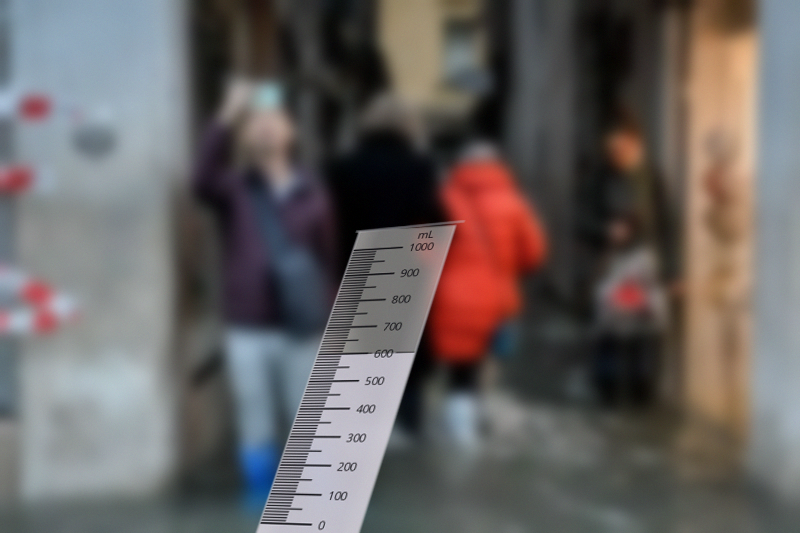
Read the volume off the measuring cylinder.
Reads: 600 mL
